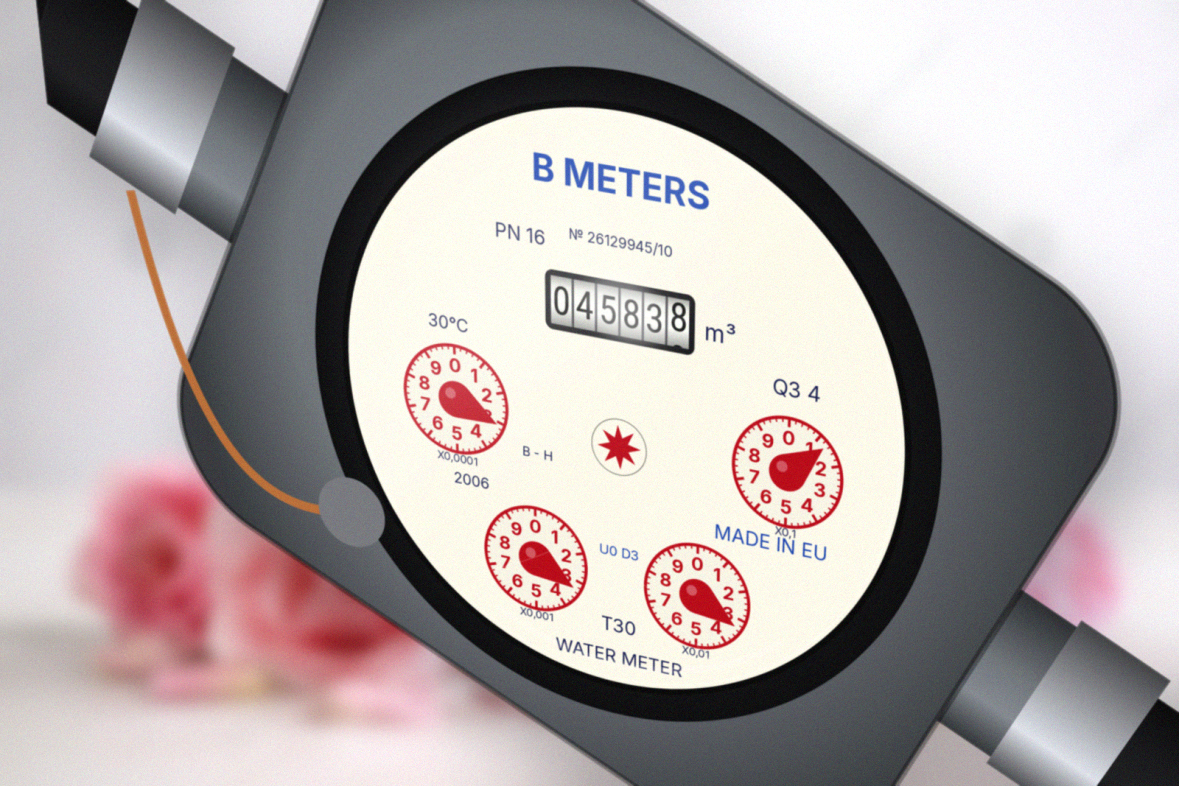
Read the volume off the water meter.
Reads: 45838.1333 m³
